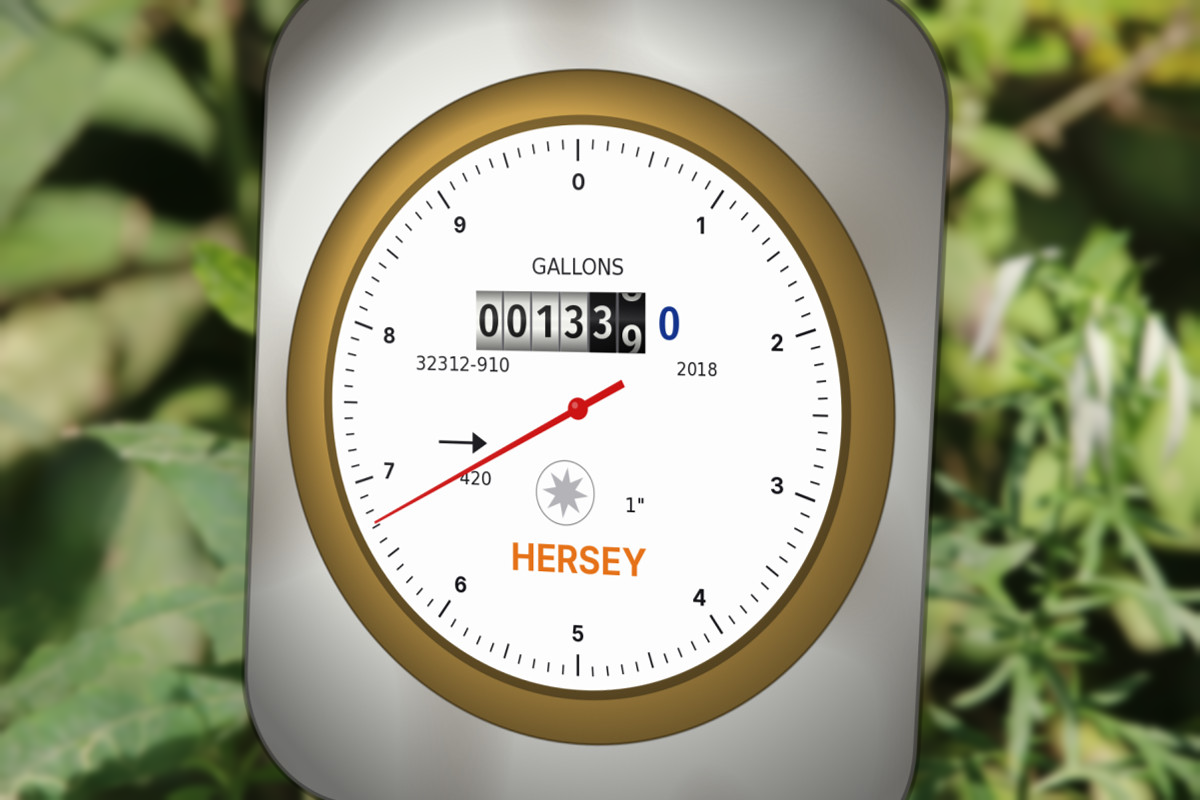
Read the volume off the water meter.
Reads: 13386.7 gal
